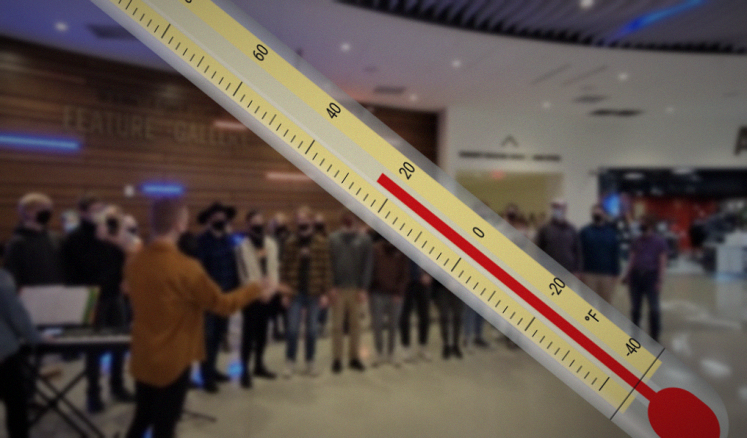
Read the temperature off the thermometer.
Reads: 24 °F
